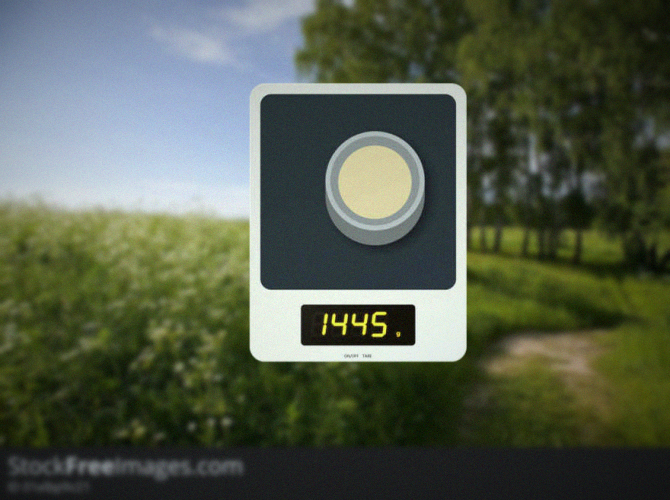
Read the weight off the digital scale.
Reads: 1445 g
